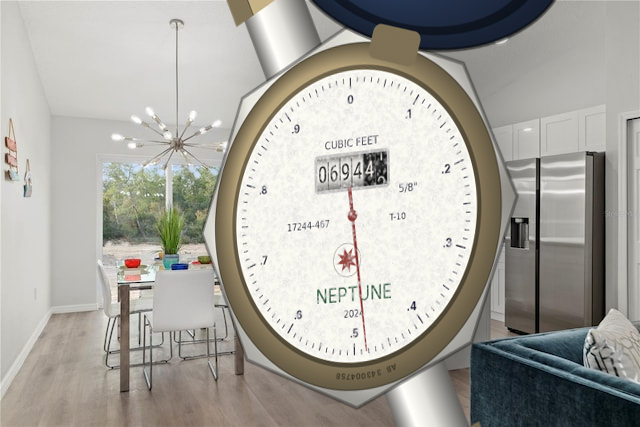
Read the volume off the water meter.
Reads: 69441.48 ft³
